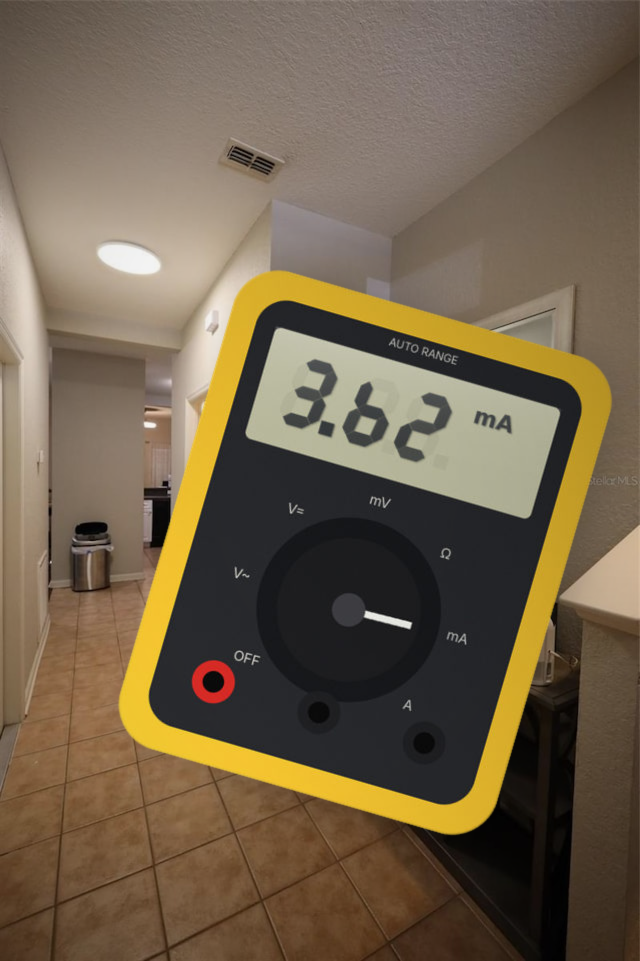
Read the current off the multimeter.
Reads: 3.62 mA
